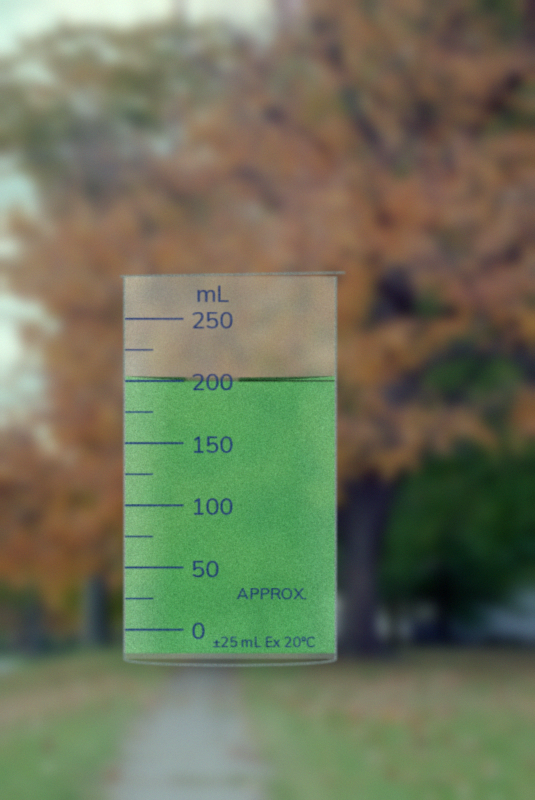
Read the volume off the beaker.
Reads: 200 mL
